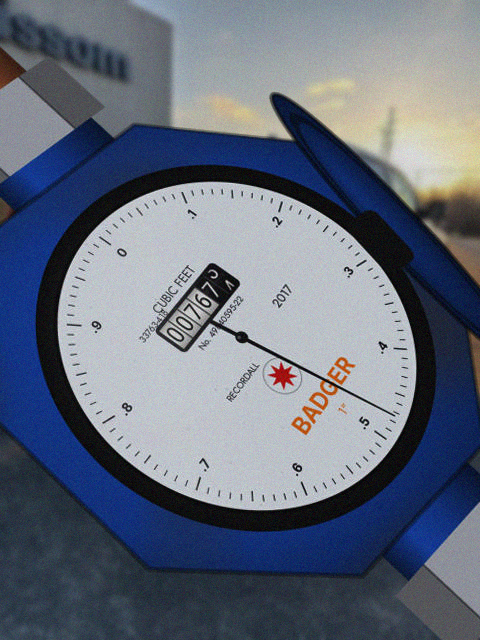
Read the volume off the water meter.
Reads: 7673.47 ft³
